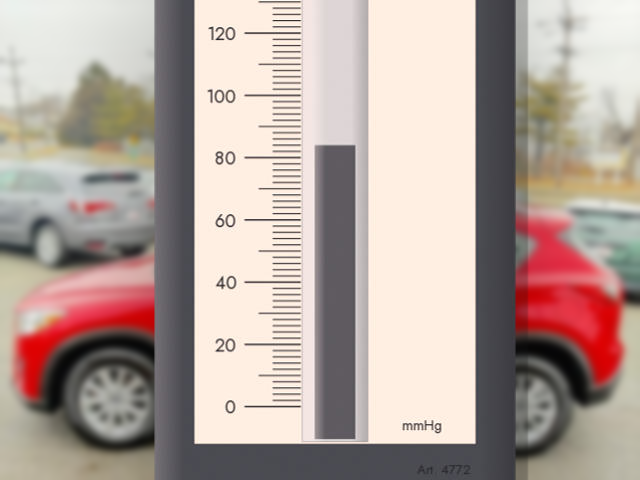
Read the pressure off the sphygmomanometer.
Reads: 84 mmHg
